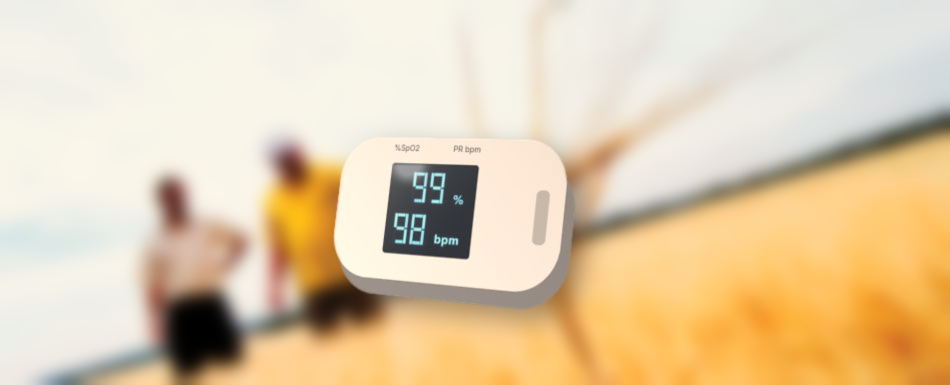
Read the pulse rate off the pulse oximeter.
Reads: 98 bpm
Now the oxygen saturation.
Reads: 99 %
